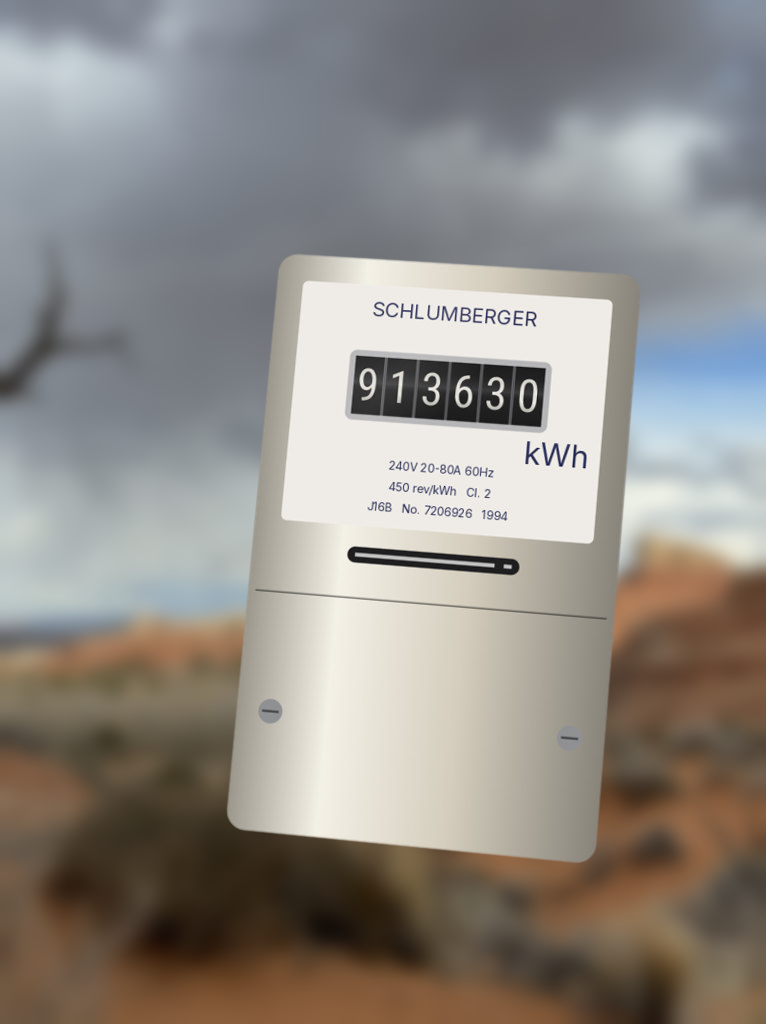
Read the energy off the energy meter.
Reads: 913630 kWh
